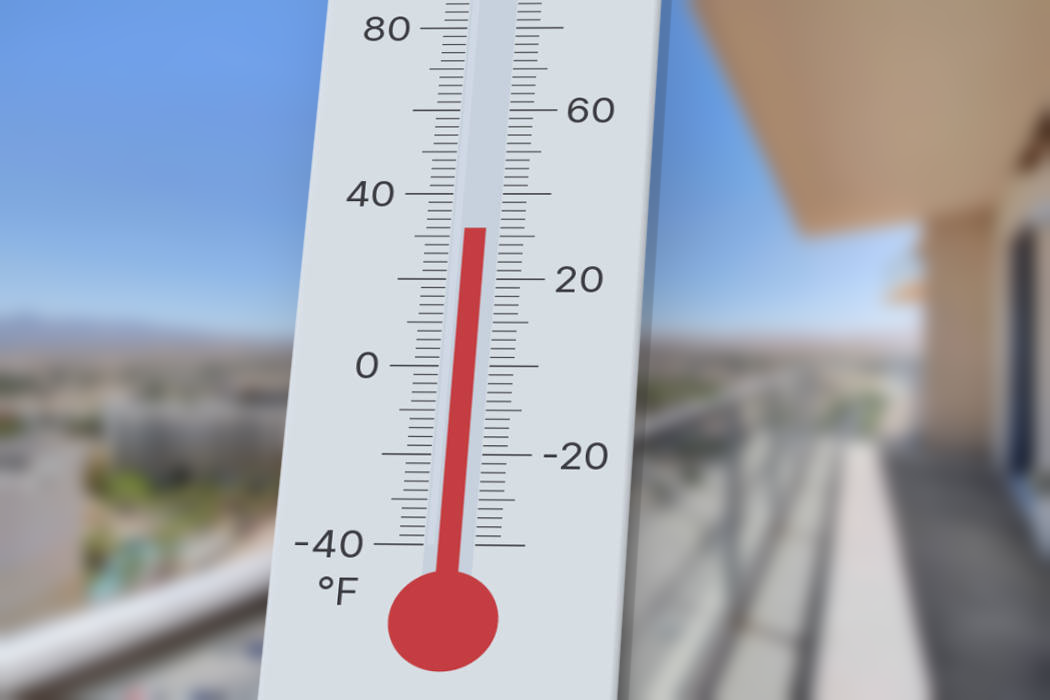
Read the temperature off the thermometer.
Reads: 32 °F
